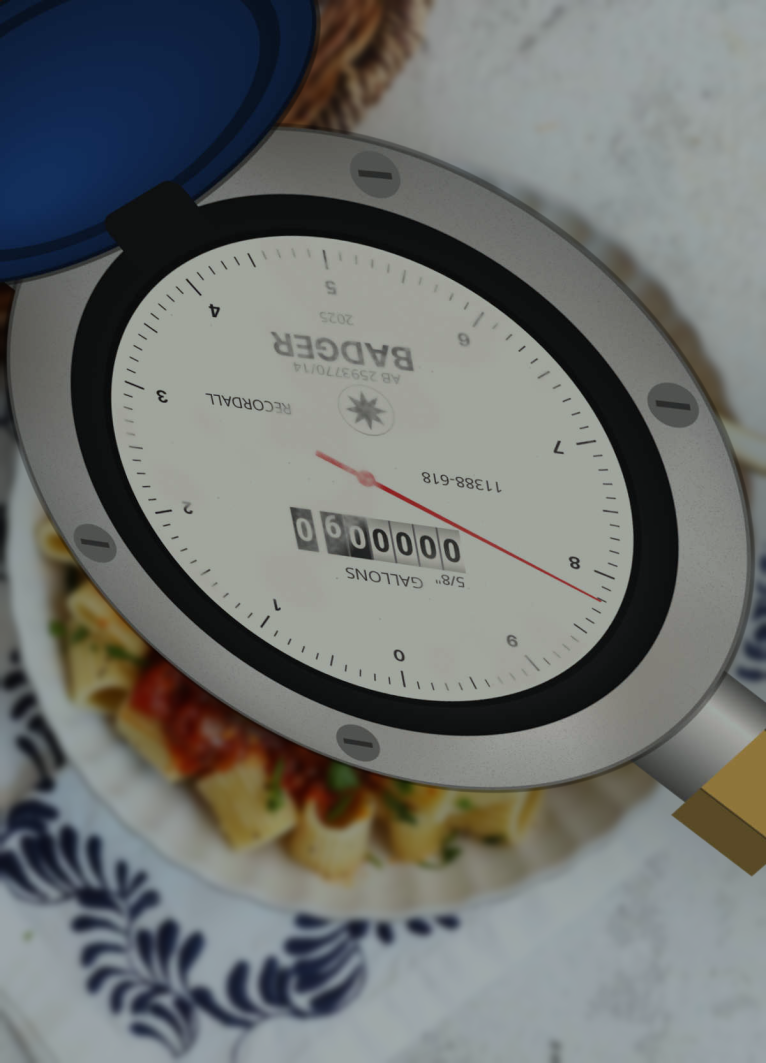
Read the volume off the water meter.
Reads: 88.2 gal
